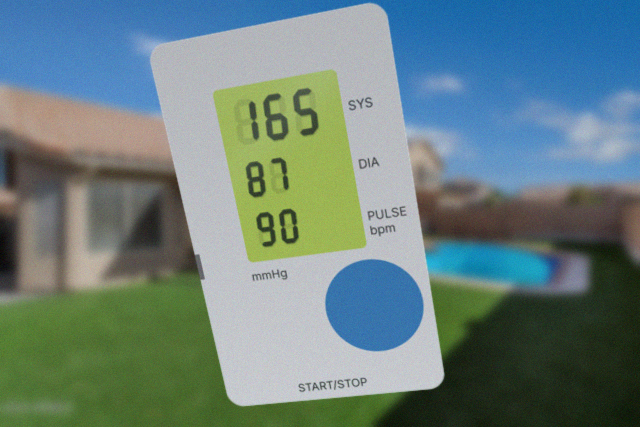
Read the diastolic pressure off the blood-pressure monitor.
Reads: 87 mmHg
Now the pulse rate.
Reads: 90 bpm
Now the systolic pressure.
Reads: 165 mmHg
